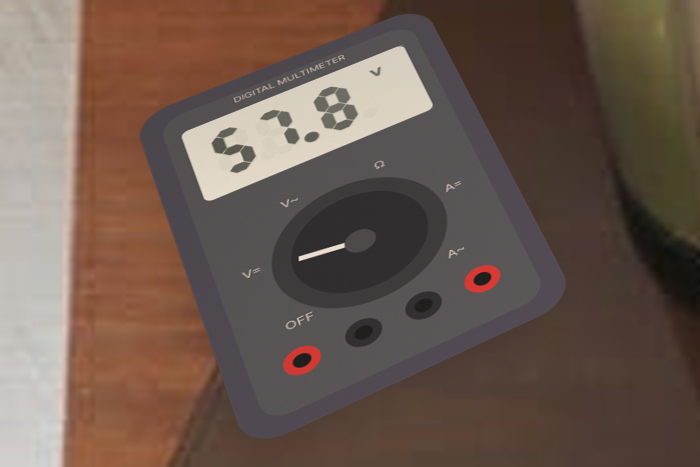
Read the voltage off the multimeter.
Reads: 57.8 V
